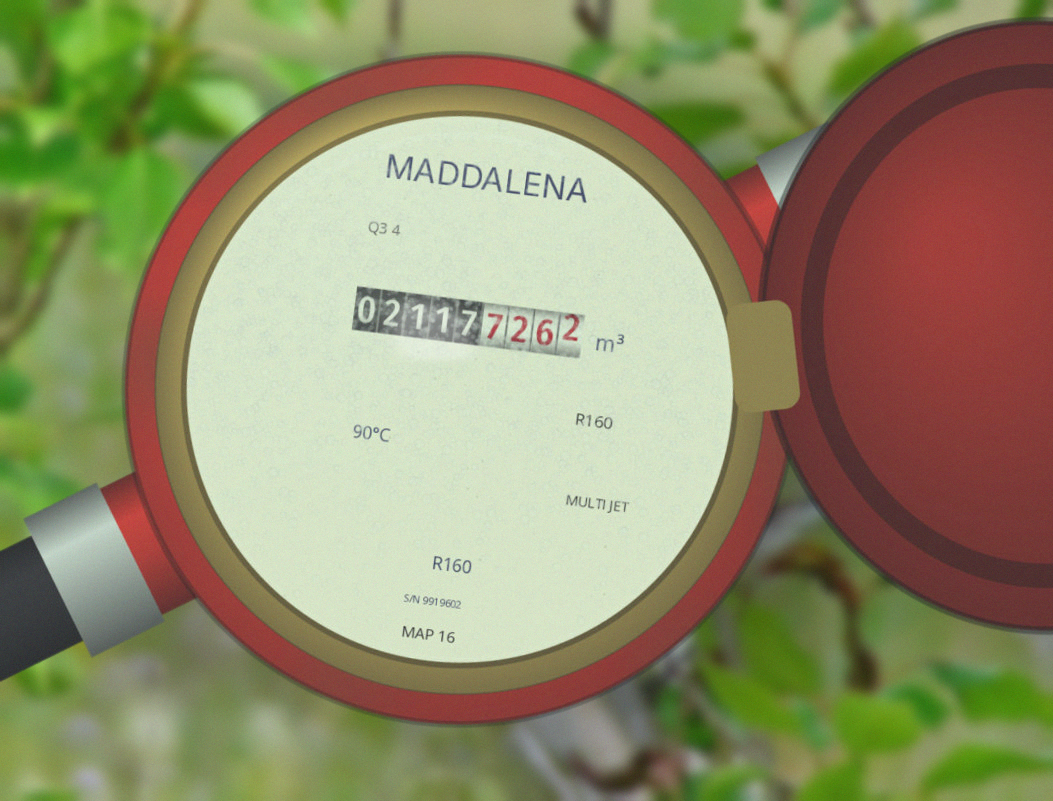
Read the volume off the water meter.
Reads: 2117.7262 m³
